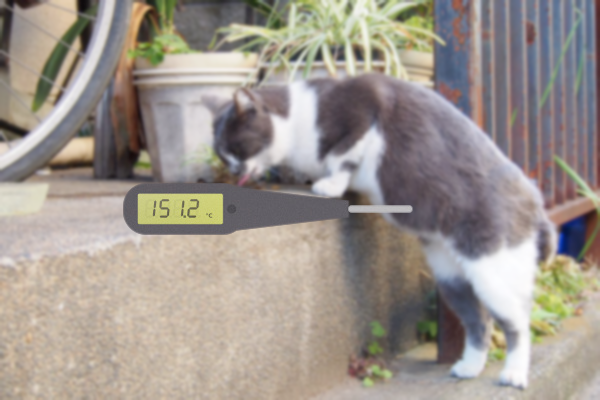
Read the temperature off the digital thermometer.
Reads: 151.2 °C
